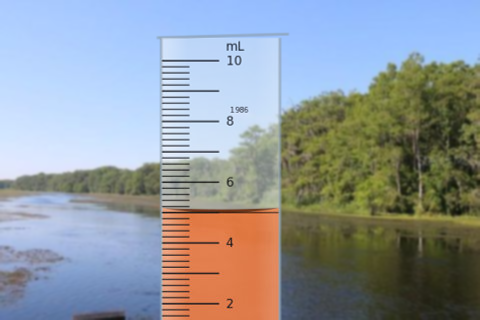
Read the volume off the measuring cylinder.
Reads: 5 mL
